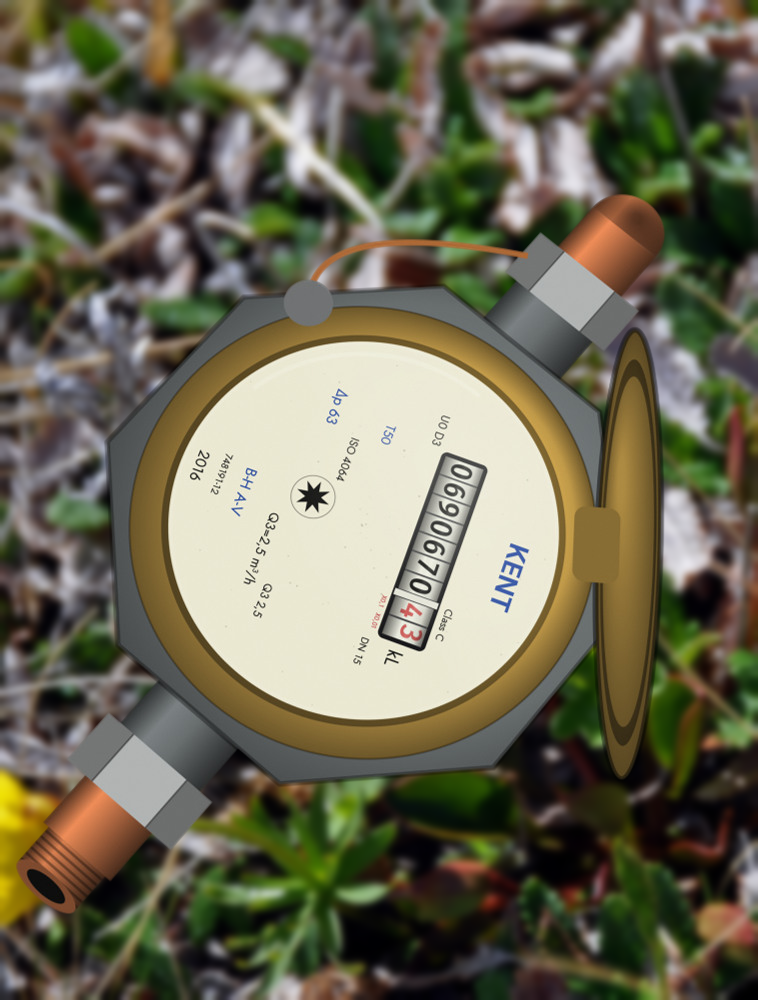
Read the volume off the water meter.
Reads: 690670.43 kL
